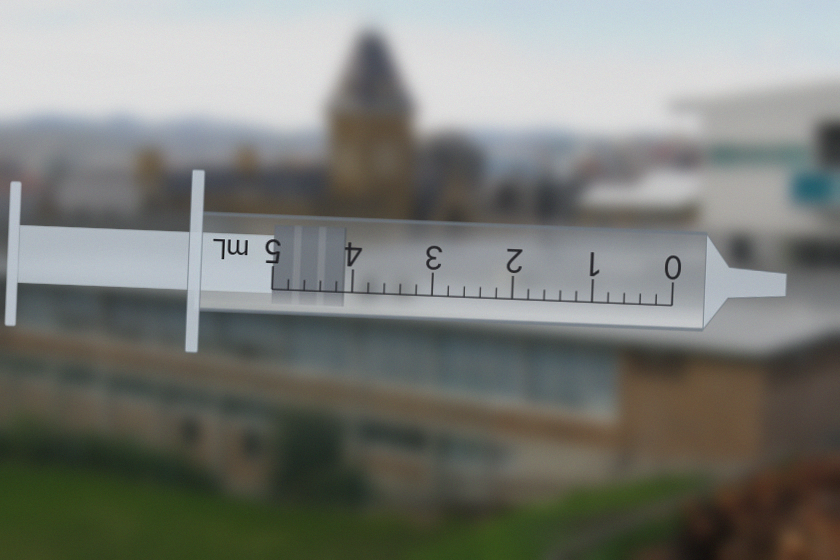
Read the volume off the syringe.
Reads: 4.1 mL
